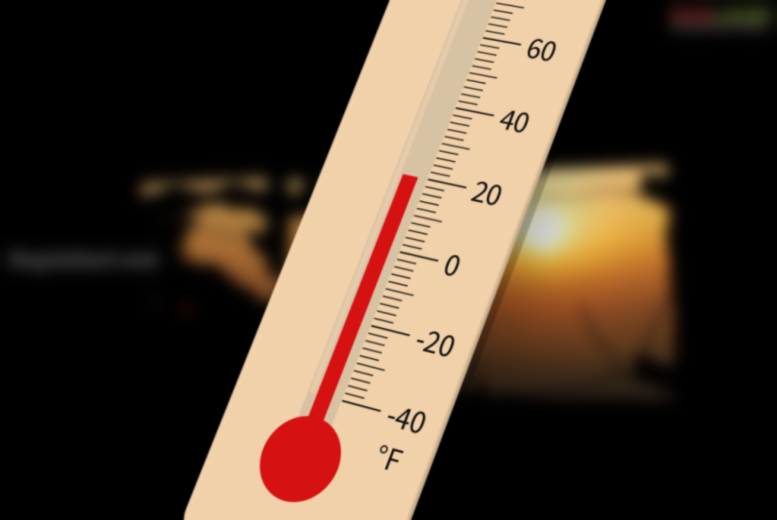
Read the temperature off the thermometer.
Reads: 20 °F
